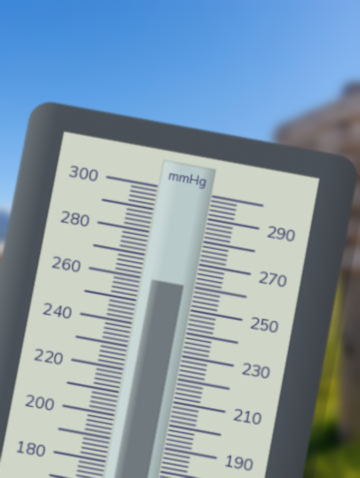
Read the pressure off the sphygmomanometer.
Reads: 260 mmHg
